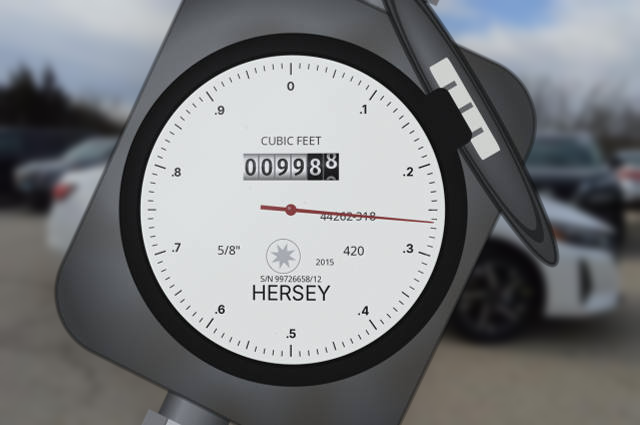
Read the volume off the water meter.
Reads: 9988.26 ft³
